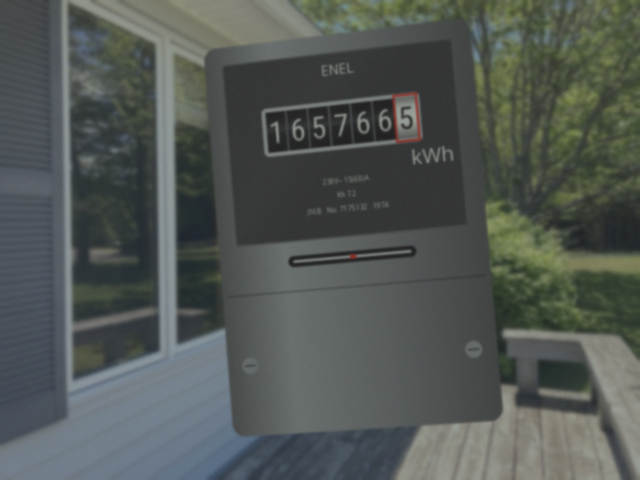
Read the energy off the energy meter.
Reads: 165766.5 kWh
